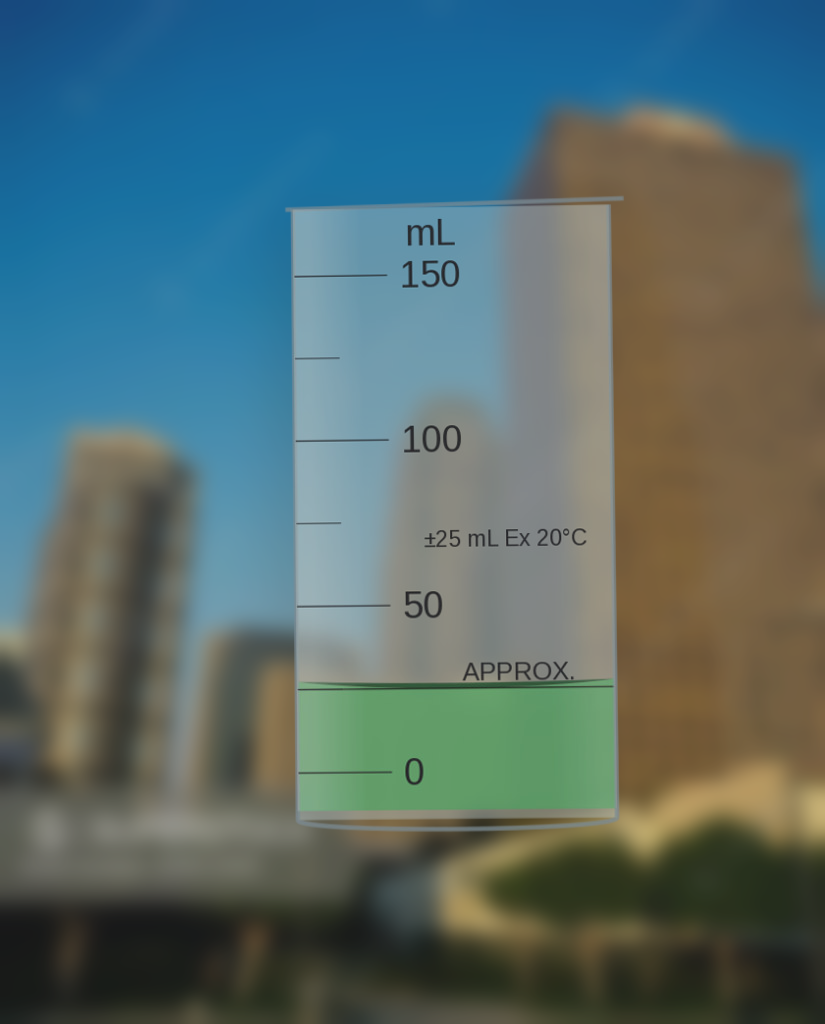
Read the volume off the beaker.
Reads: 25 mL
